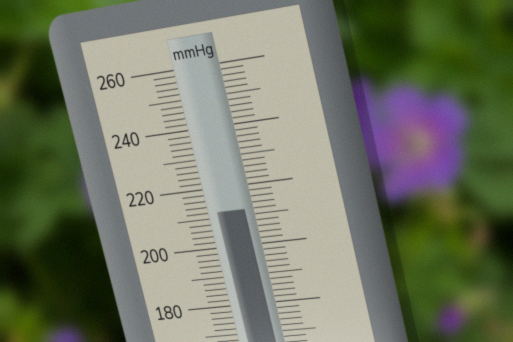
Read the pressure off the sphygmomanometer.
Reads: 212 mmHg
